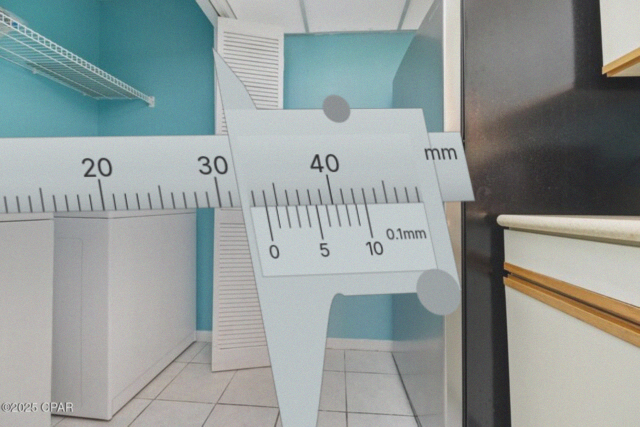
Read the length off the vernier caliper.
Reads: 34.0 mm
